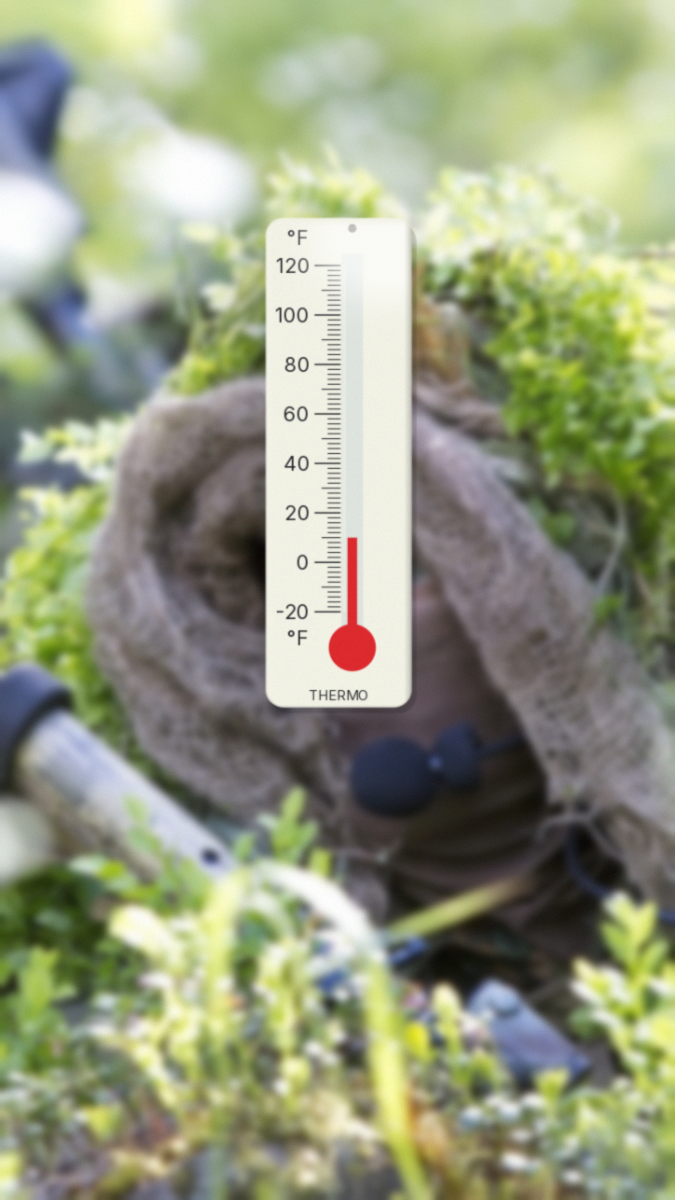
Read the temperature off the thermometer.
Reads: 10 °F
